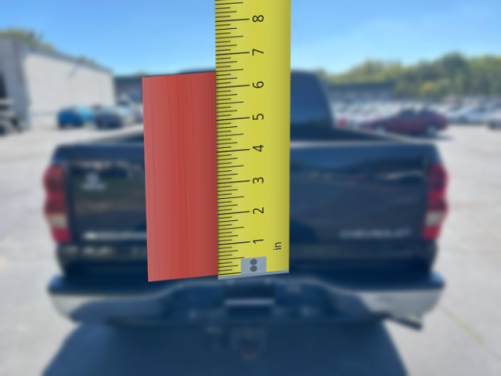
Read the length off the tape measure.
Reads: 6.5 in
